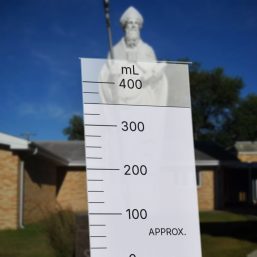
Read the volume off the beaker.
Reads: 350 mL
